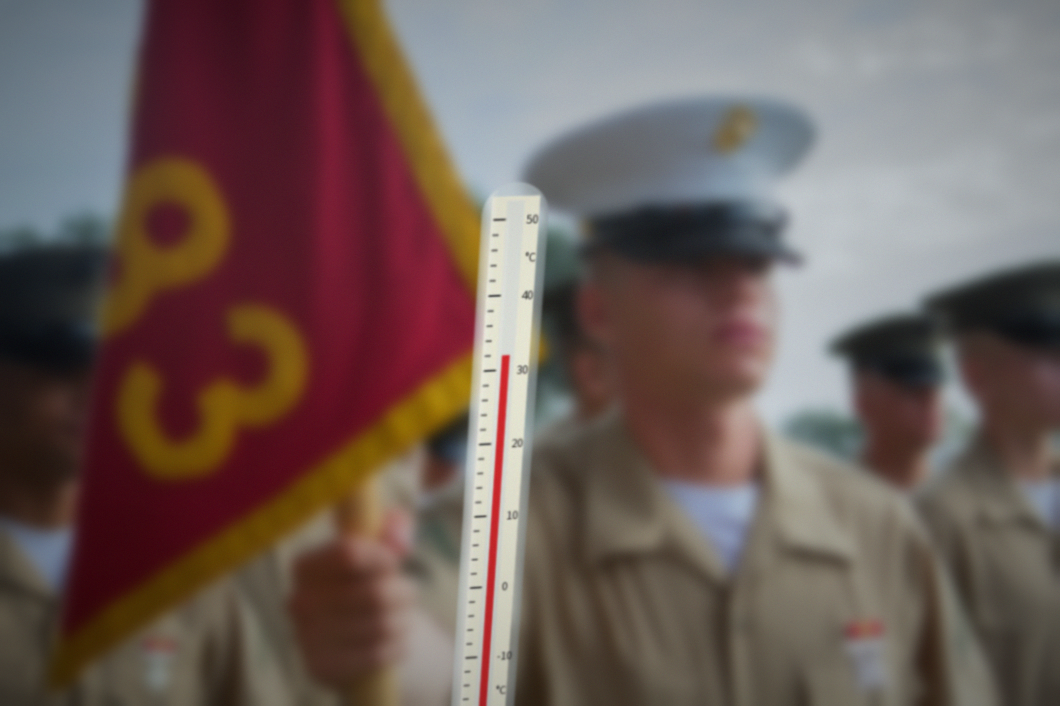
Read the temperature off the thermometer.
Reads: 32 °C
